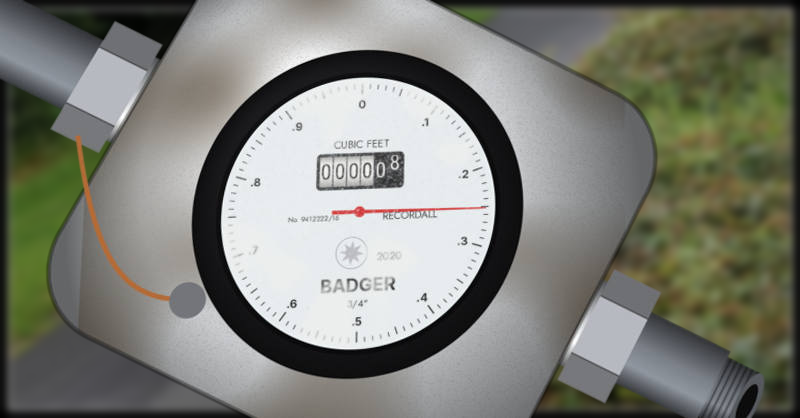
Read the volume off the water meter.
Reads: 8.25 ft³
